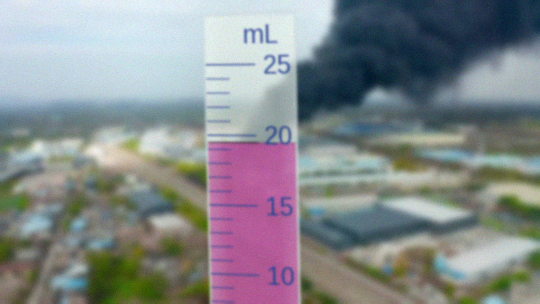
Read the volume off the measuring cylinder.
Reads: 19.5 mL
